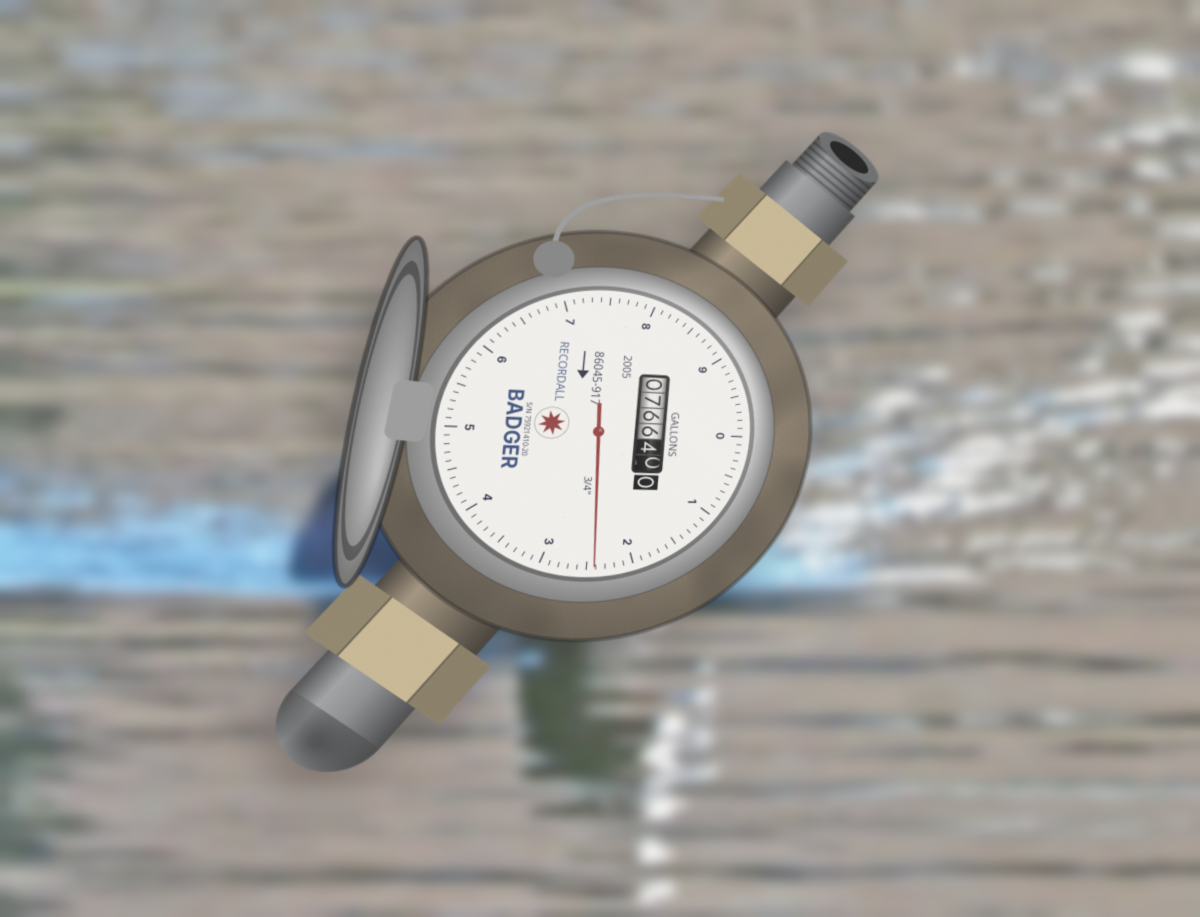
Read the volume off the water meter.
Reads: 766402.4 gal
